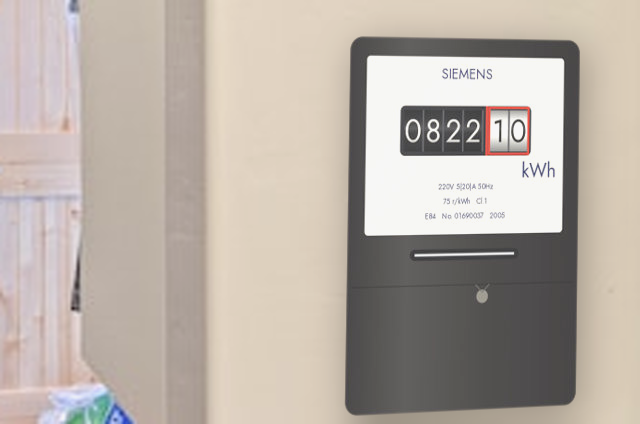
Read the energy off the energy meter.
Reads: 822.10 kWh
